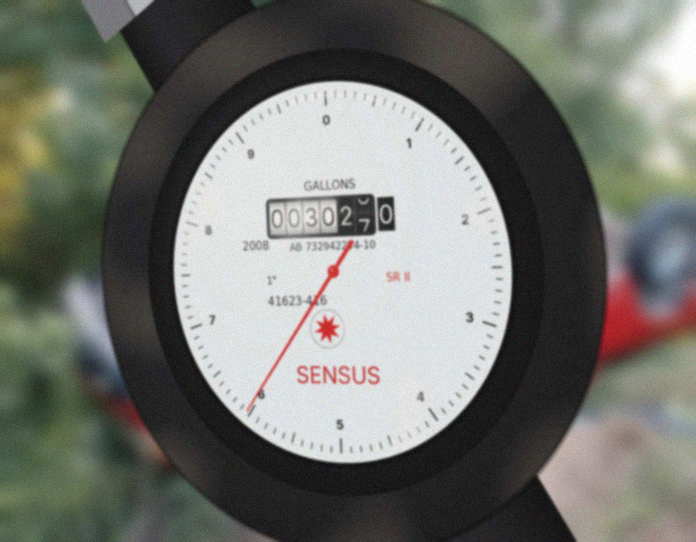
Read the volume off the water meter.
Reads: 30266.0 gal
